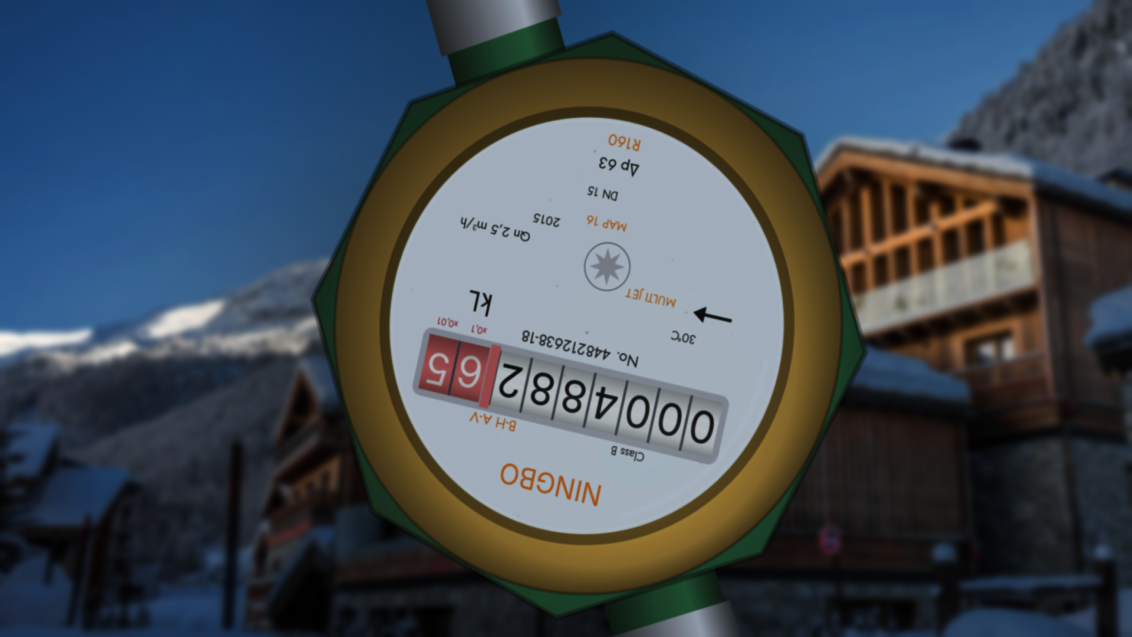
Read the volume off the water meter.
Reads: 4882.65 kL
